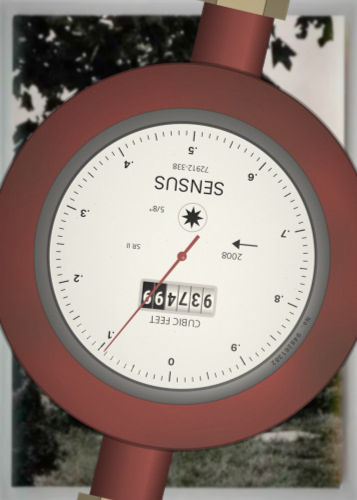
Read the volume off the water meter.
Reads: 937499.09 ft³
